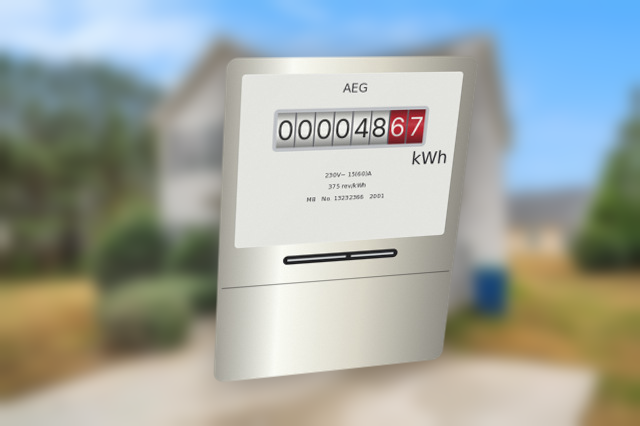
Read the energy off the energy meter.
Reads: 48.67 kWh
